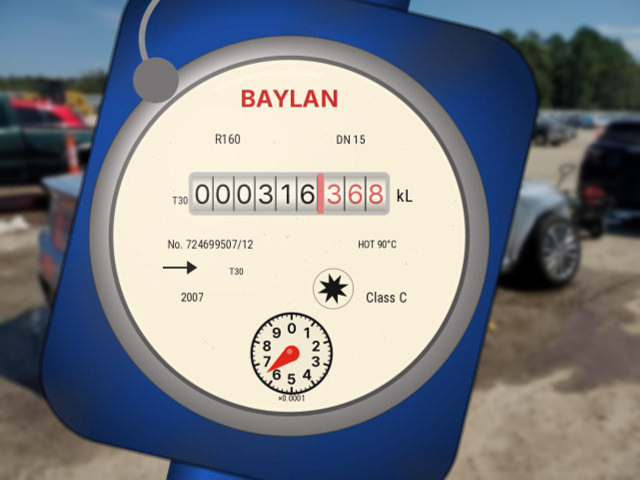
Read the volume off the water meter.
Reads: 316.3686 kL
